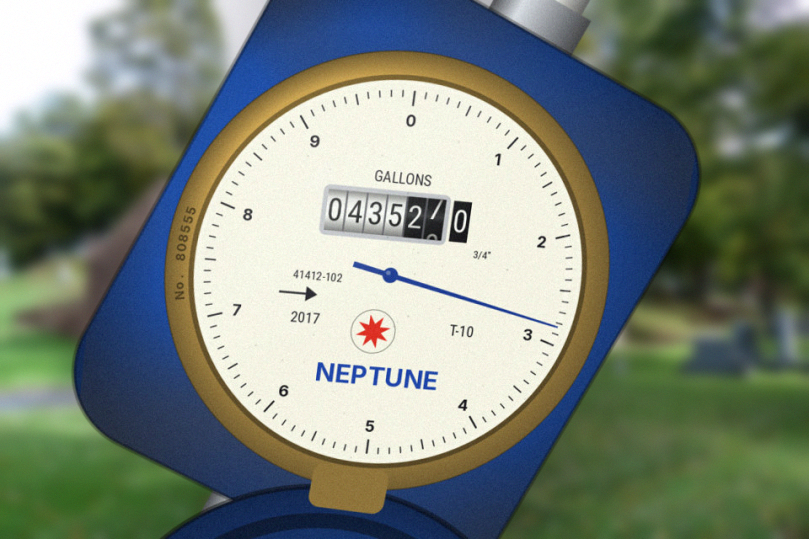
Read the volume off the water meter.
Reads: 435272.8 gal
